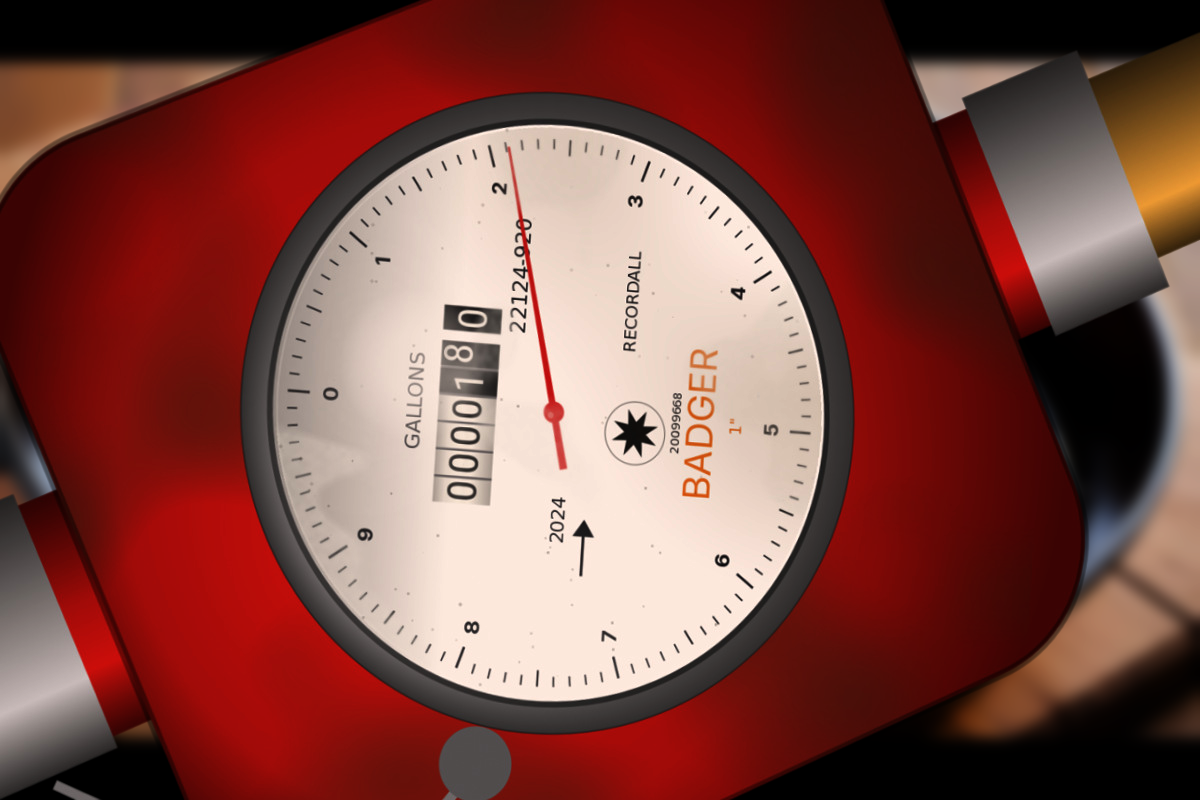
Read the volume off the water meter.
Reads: 182.1 gal
